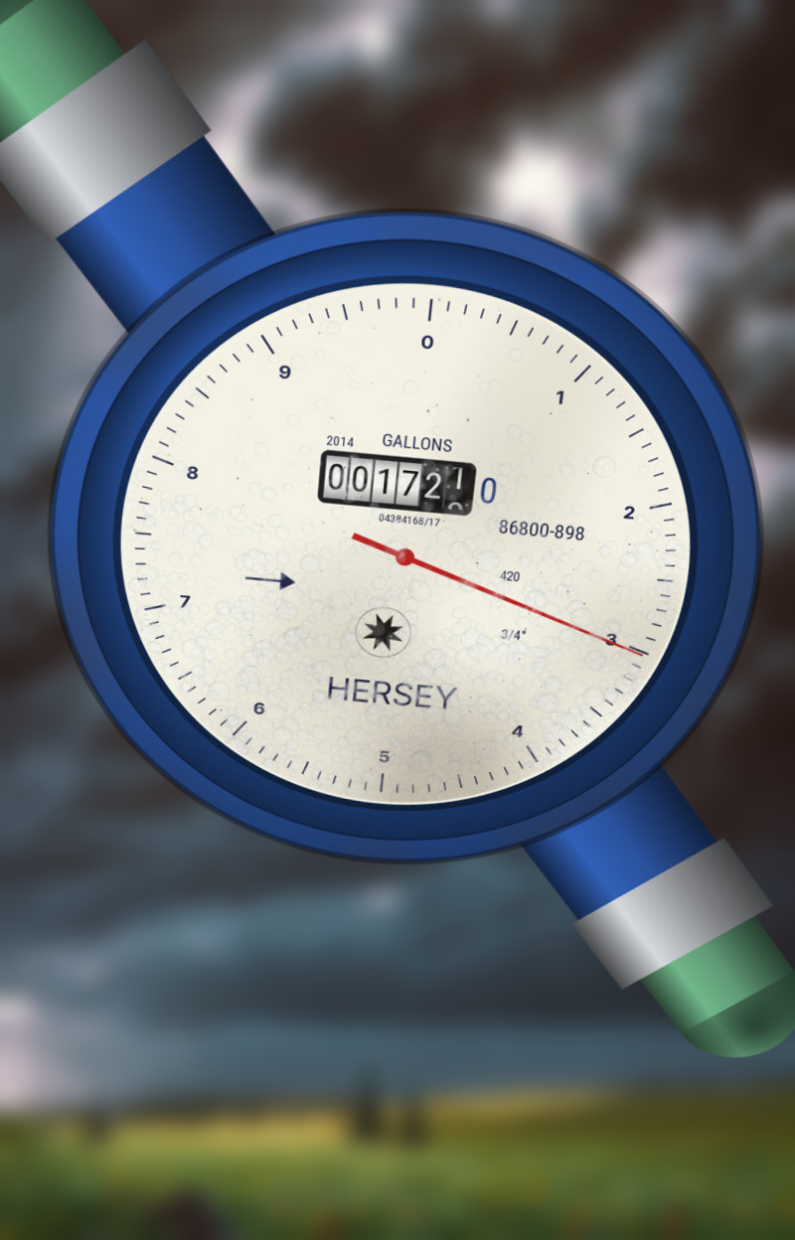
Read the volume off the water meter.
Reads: 17213.0 gal
